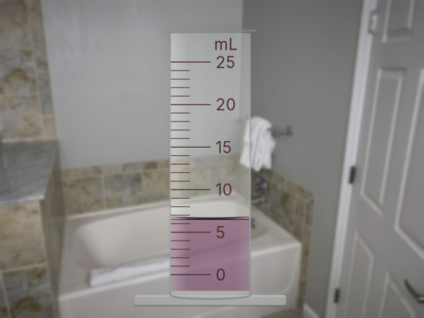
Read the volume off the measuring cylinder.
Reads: 6.5 mL
